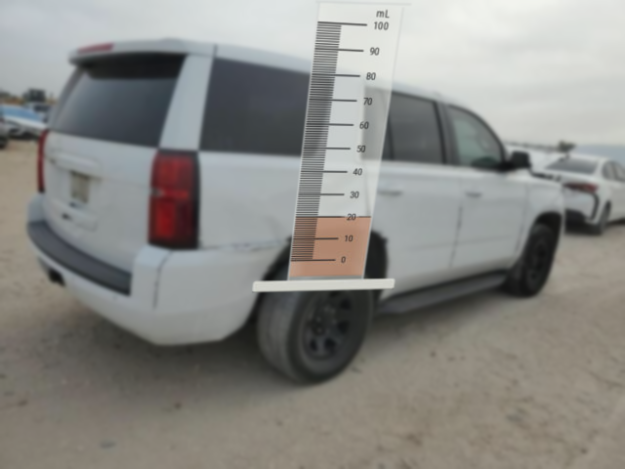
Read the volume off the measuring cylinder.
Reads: 20 mL
